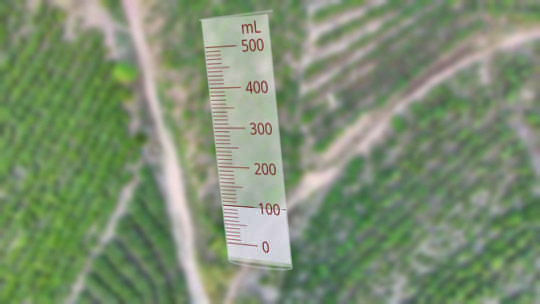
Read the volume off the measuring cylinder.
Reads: 100 mL
